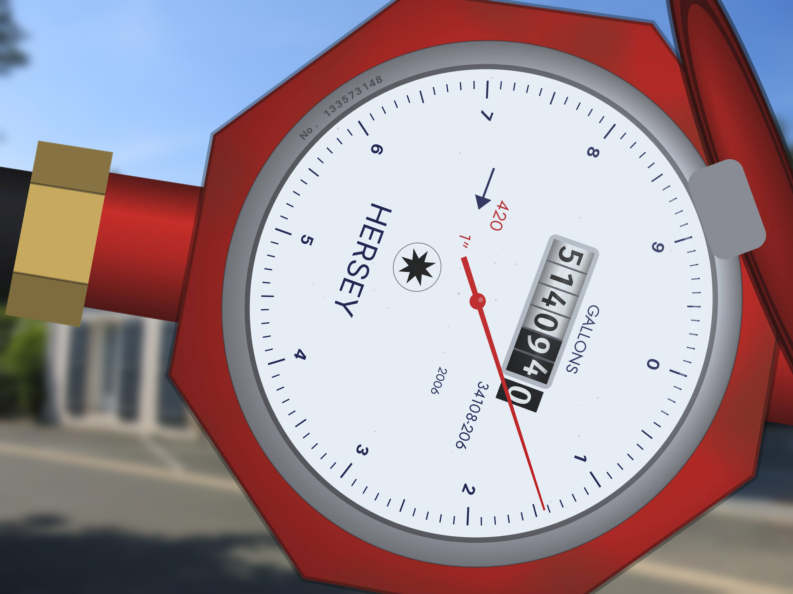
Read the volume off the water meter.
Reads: 5140941.4 gal
